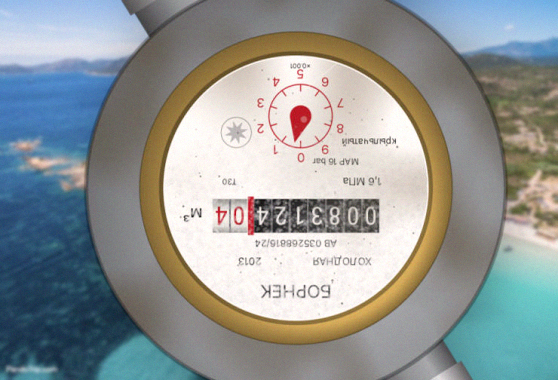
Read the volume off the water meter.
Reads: 83124.040 m³
